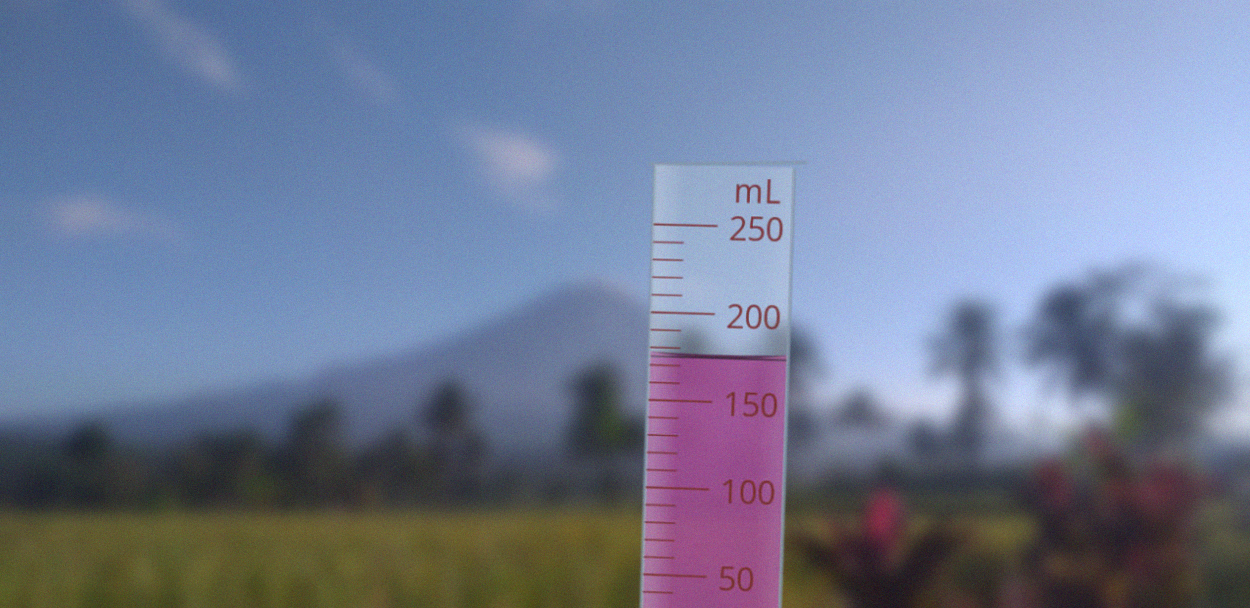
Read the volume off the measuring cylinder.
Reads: 175 mL
